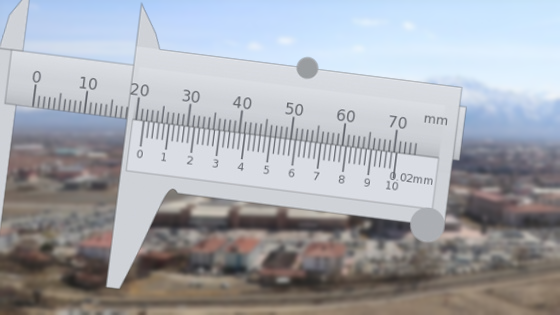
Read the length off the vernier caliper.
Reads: 21.5 mm
